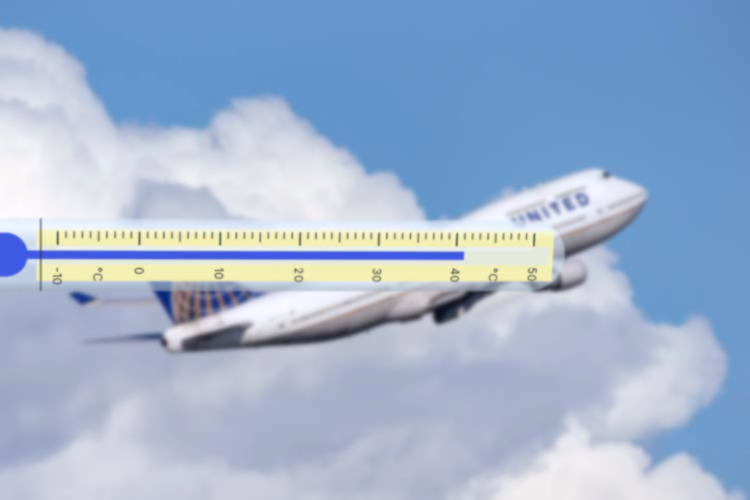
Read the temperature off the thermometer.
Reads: 41 °C
